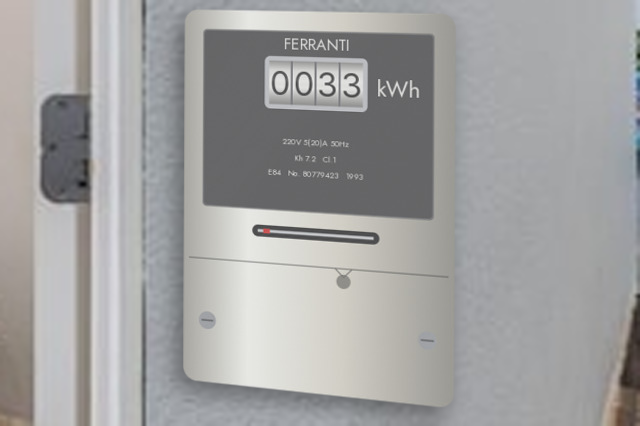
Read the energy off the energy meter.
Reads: 33 kWh
